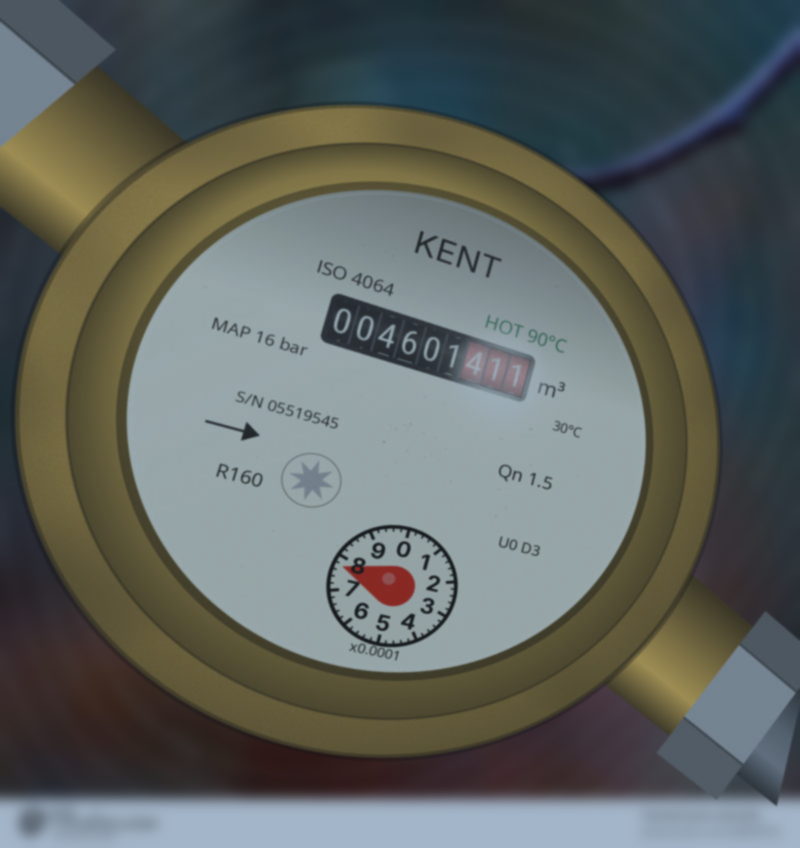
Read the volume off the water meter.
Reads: 4601.4117 m³
